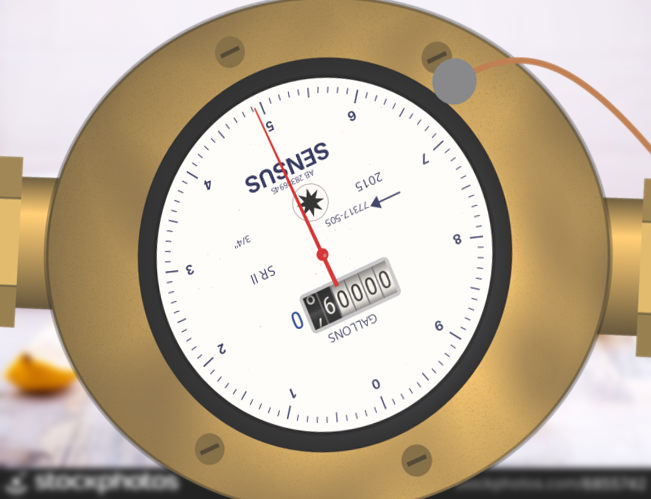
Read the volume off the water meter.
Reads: 974.9 gal
